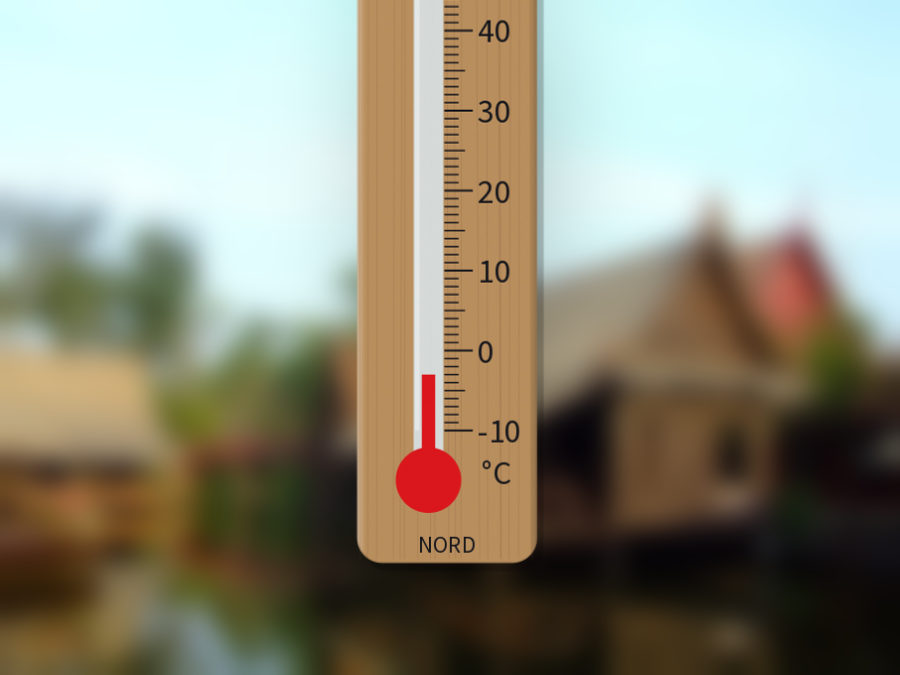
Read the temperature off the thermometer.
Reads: -3 °C
